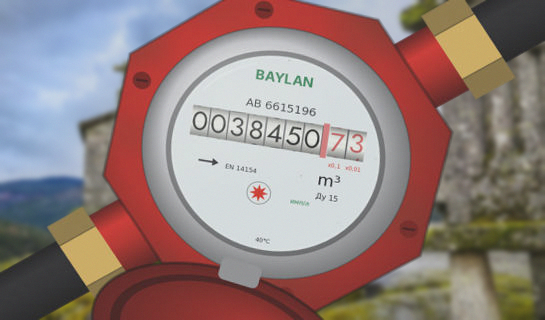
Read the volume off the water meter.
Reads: 38450.73 m³
